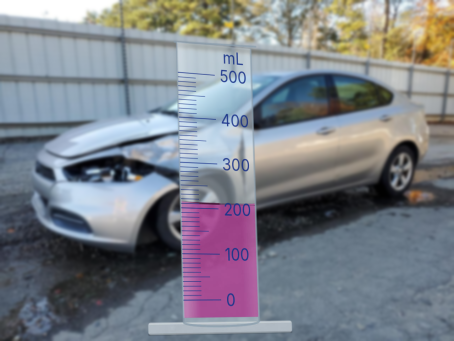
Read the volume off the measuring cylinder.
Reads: 210 mL
